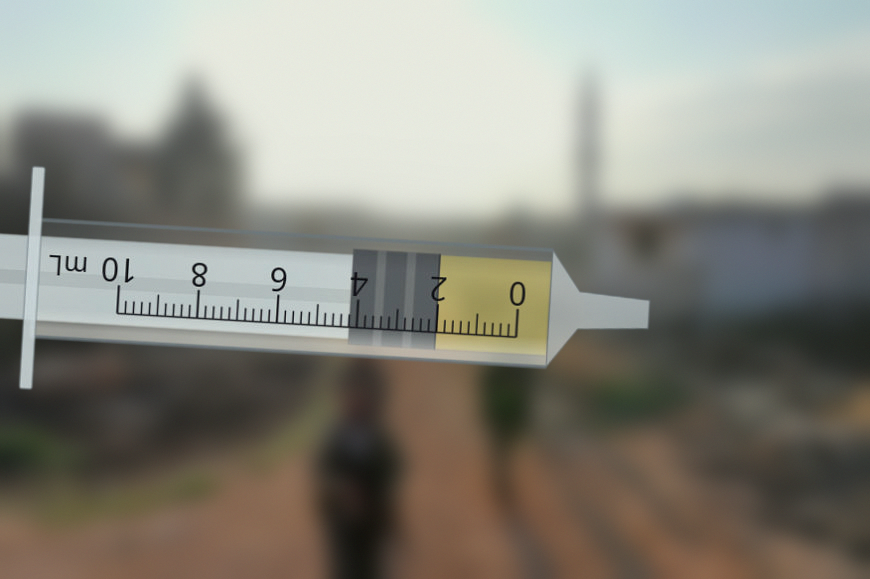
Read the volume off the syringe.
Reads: 2 mL
